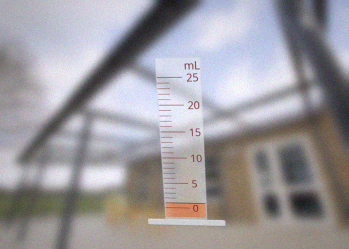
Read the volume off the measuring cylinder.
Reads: 1 mL
